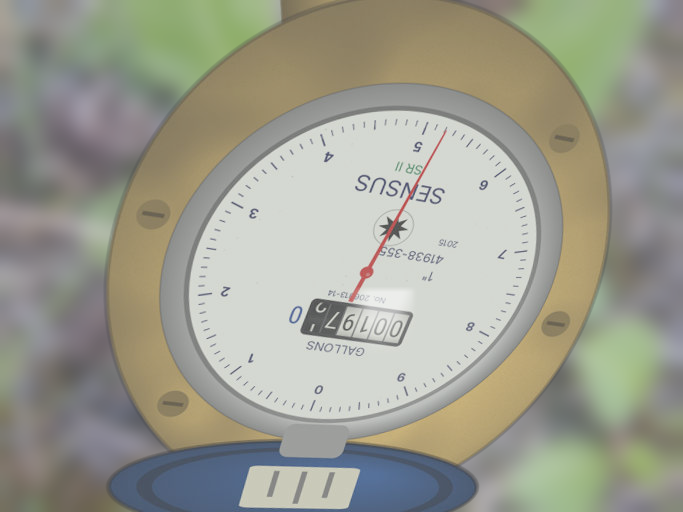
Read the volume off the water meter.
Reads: 19715.2 gal
